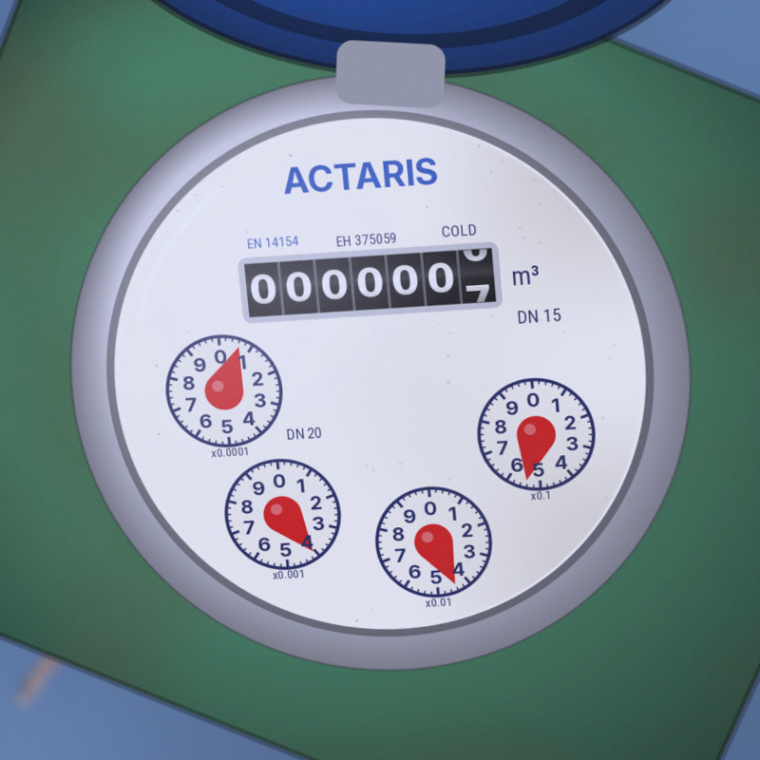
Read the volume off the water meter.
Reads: 6.5440 m³
